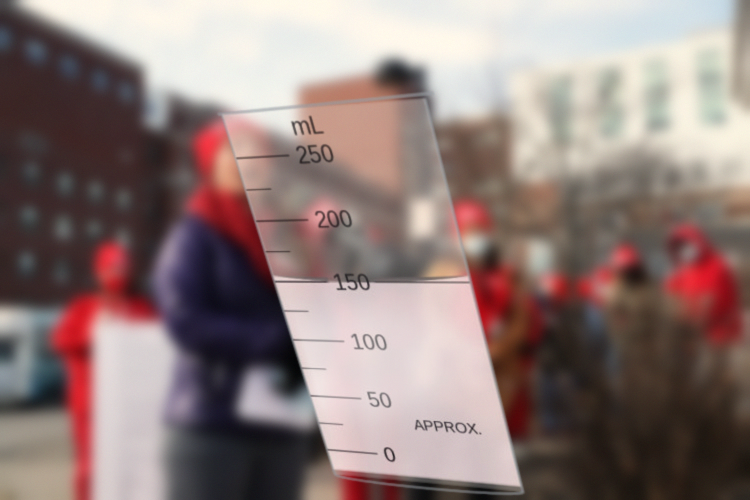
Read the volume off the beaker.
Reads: 150 mL
